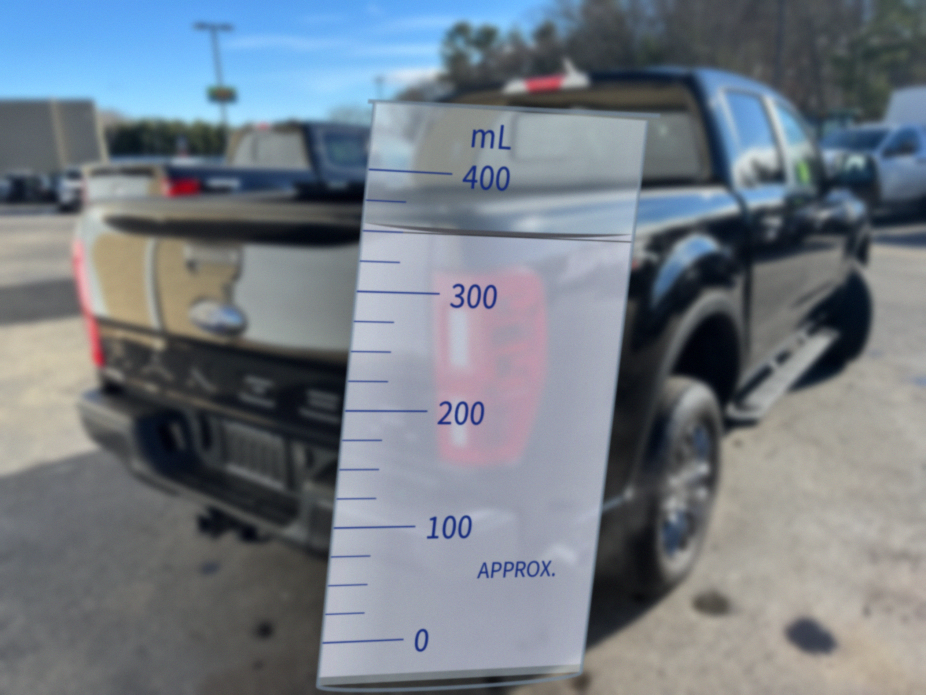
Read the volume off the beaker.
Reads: 350 mL
